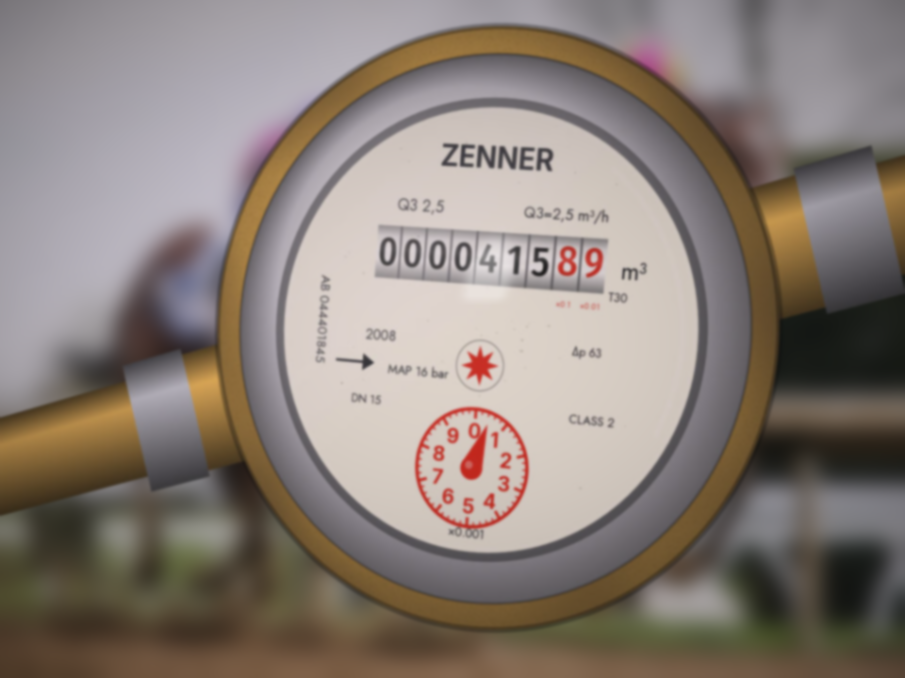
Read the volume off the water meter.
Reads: 415.890 m³
